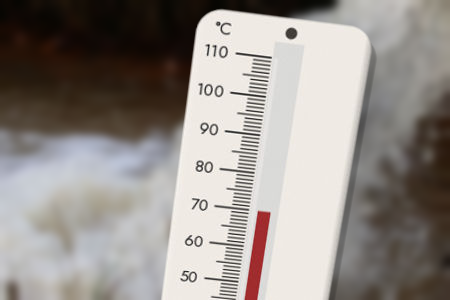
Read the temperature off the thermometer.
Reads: 70 °C
